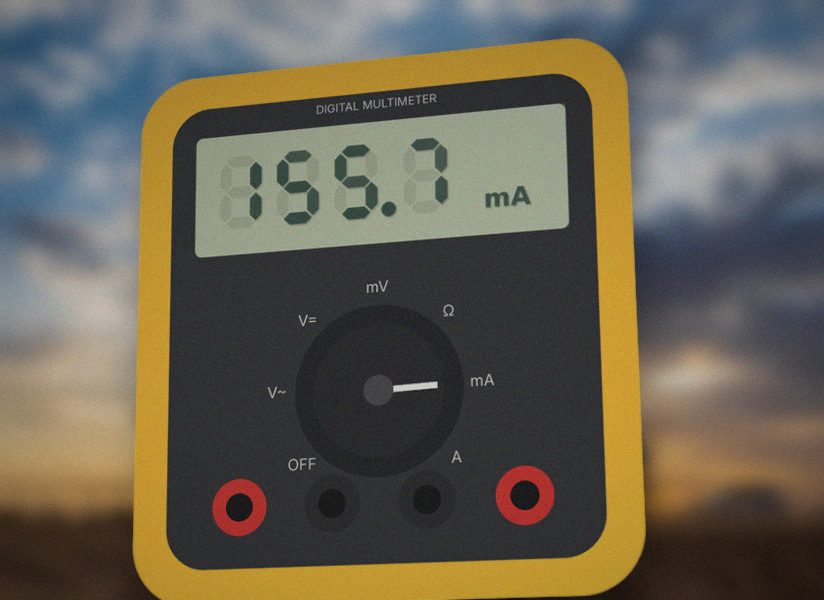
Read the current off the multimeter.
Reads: 155.7 mA
